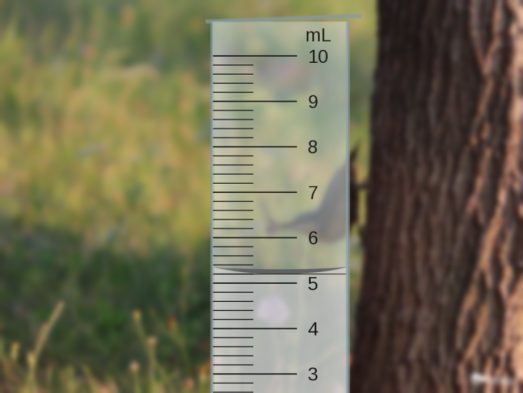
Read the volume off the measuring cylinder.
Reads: 5.2 mL
